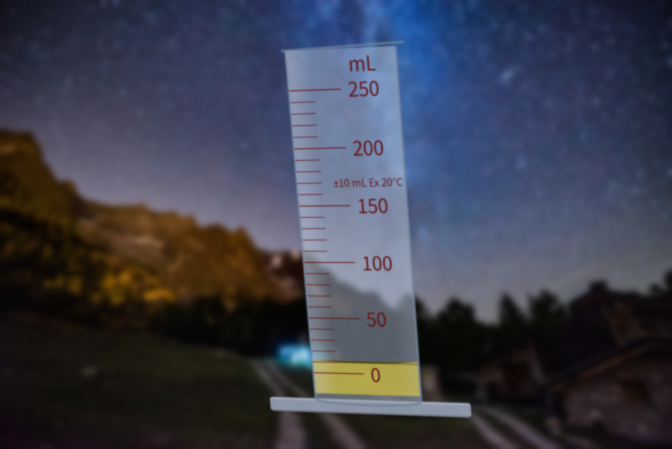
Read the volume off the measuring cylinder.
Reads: 10 mL
